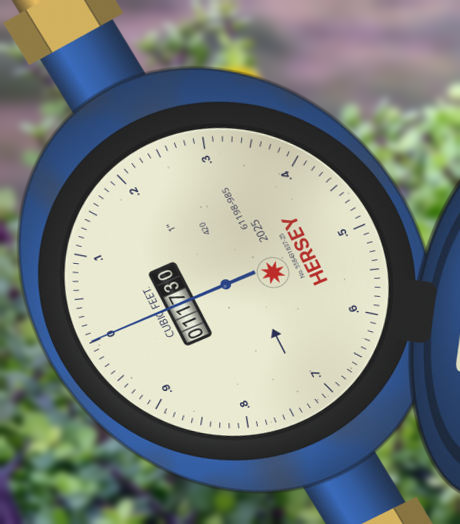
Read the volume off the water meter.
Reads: 11730.00 ft³
